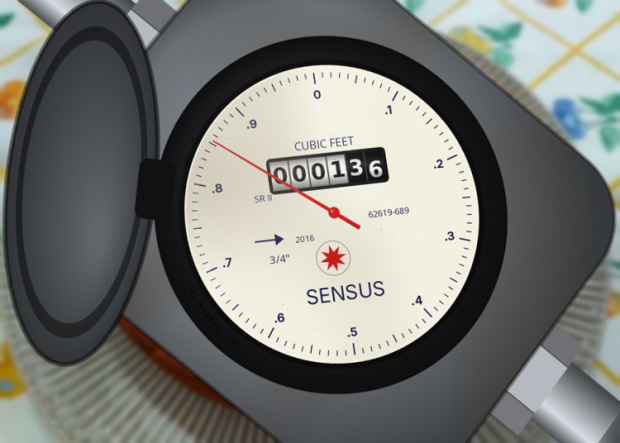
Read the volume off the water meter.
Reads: 135.85 ft³
